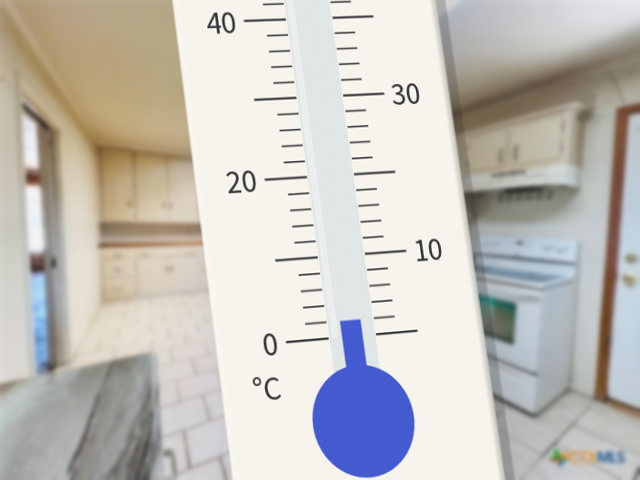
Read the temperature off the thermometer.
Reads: 2 °C
